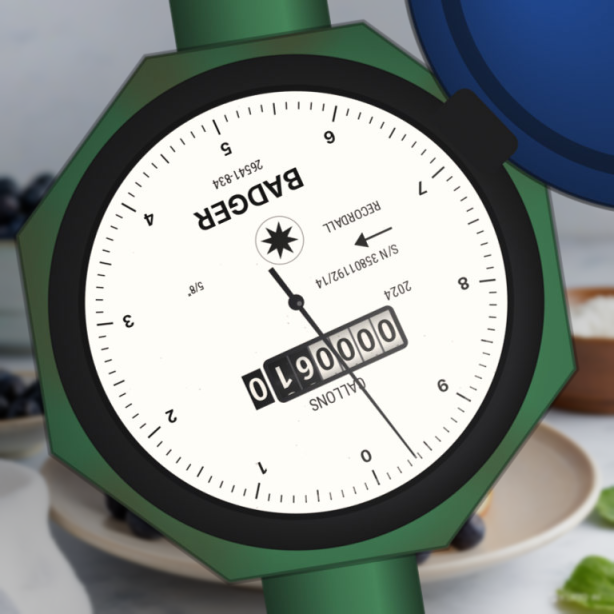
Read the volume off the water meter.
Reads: 609.6 gal
